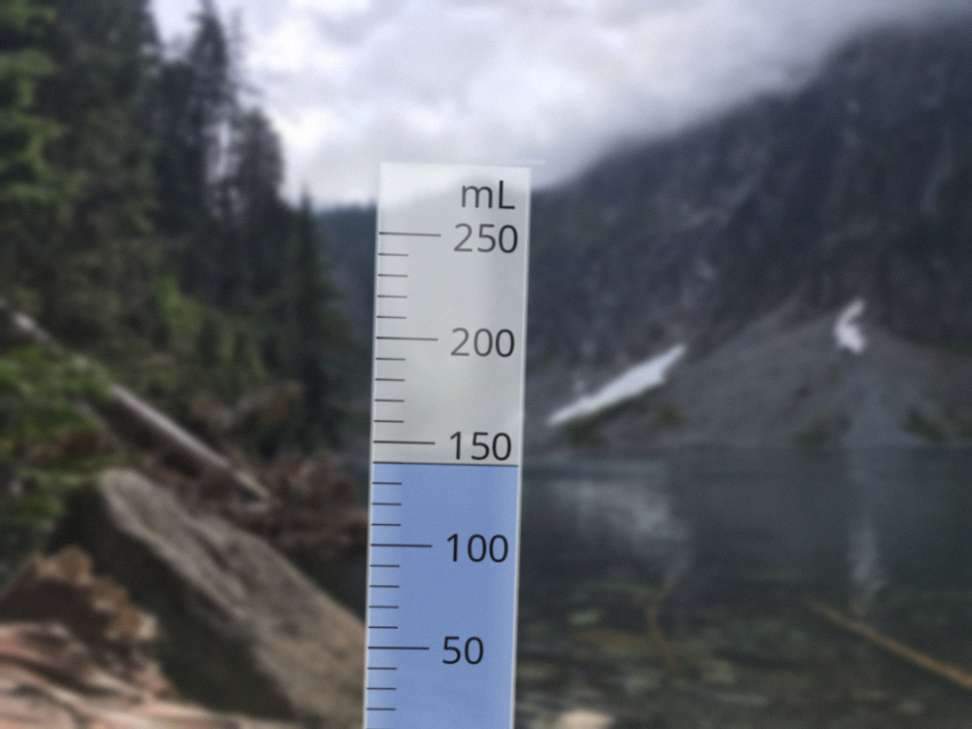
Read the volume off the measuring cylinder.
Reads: 140 mL
